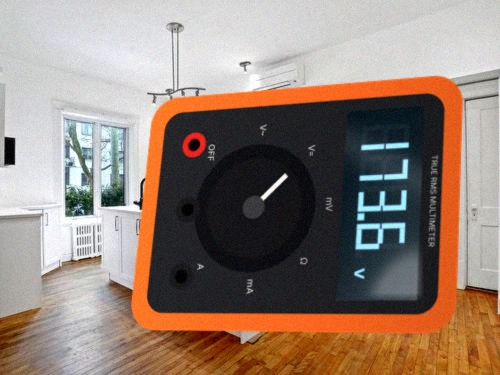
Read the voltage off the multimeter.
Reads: 173.6 V
